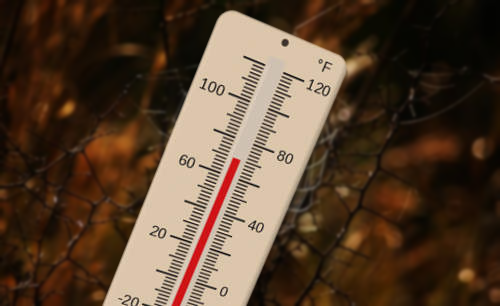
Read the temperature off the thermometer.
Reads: 70 °F
